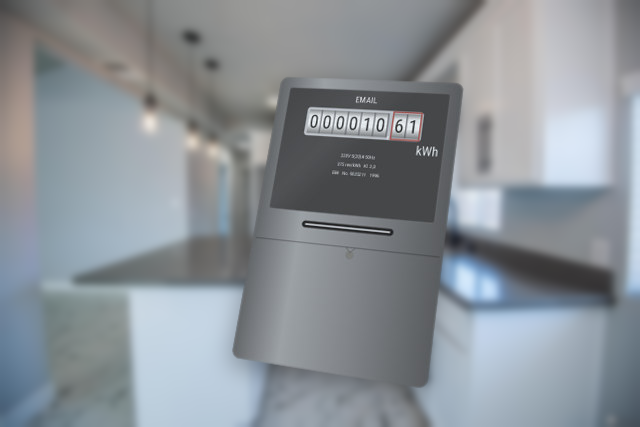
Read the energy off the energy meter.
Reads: 10.61 kWh
